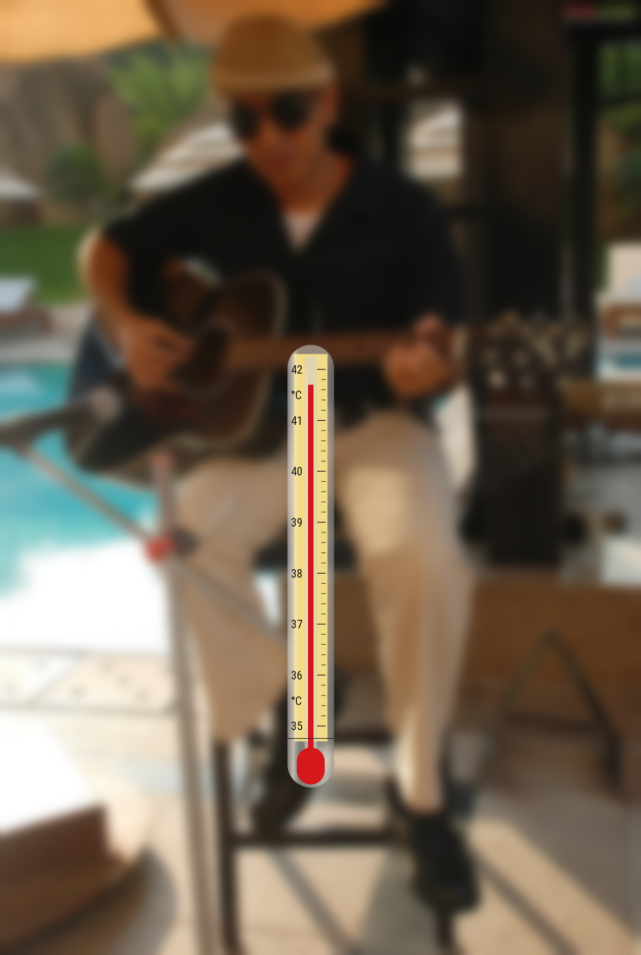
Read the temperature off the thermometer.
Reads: 41.7 °C
